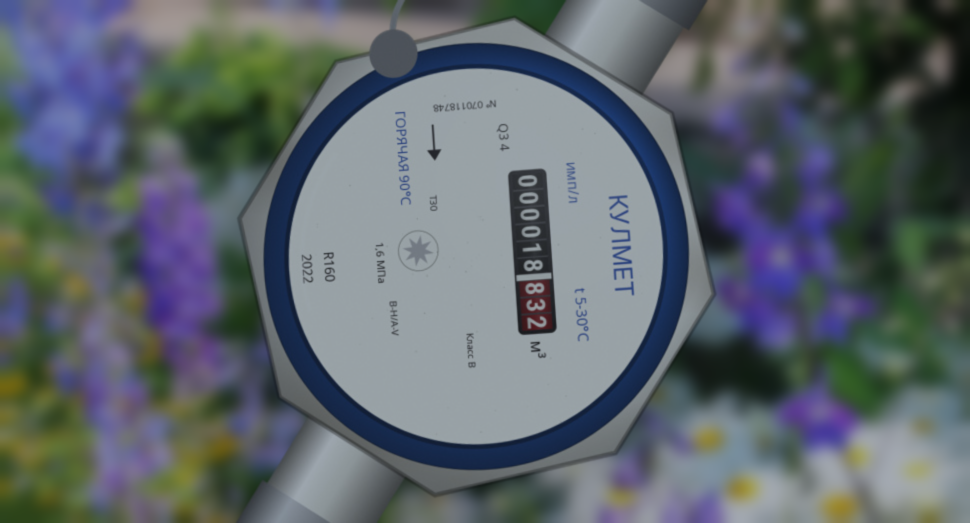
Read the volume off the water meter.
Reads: 18.832 m³
